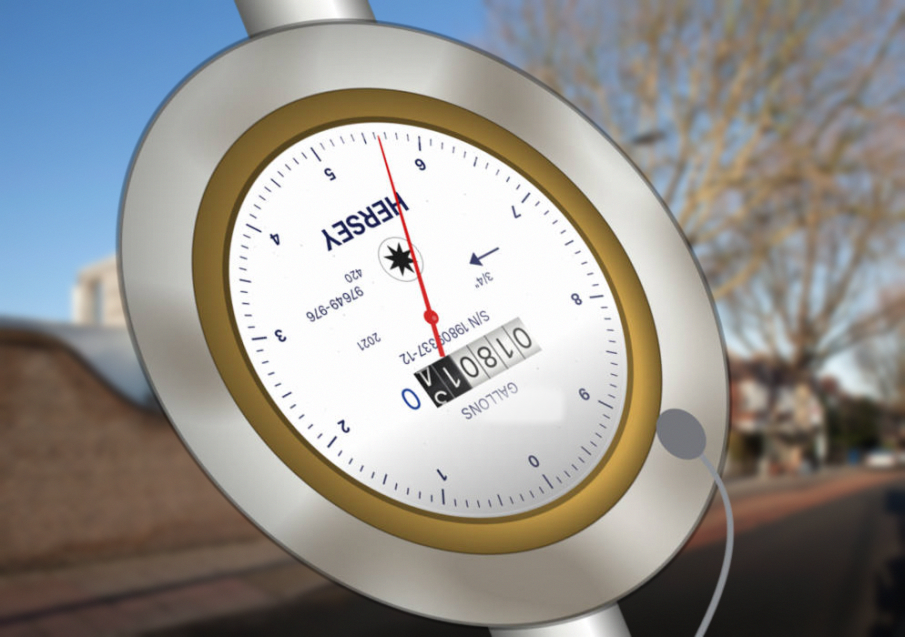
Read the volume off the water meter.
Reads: 180135.6 gal
